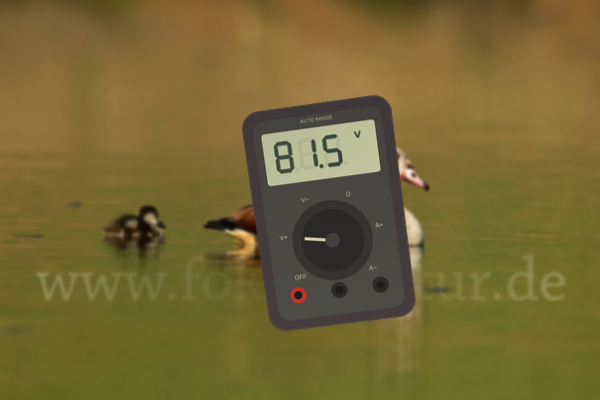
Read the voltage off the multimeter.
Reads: 81.5 V
